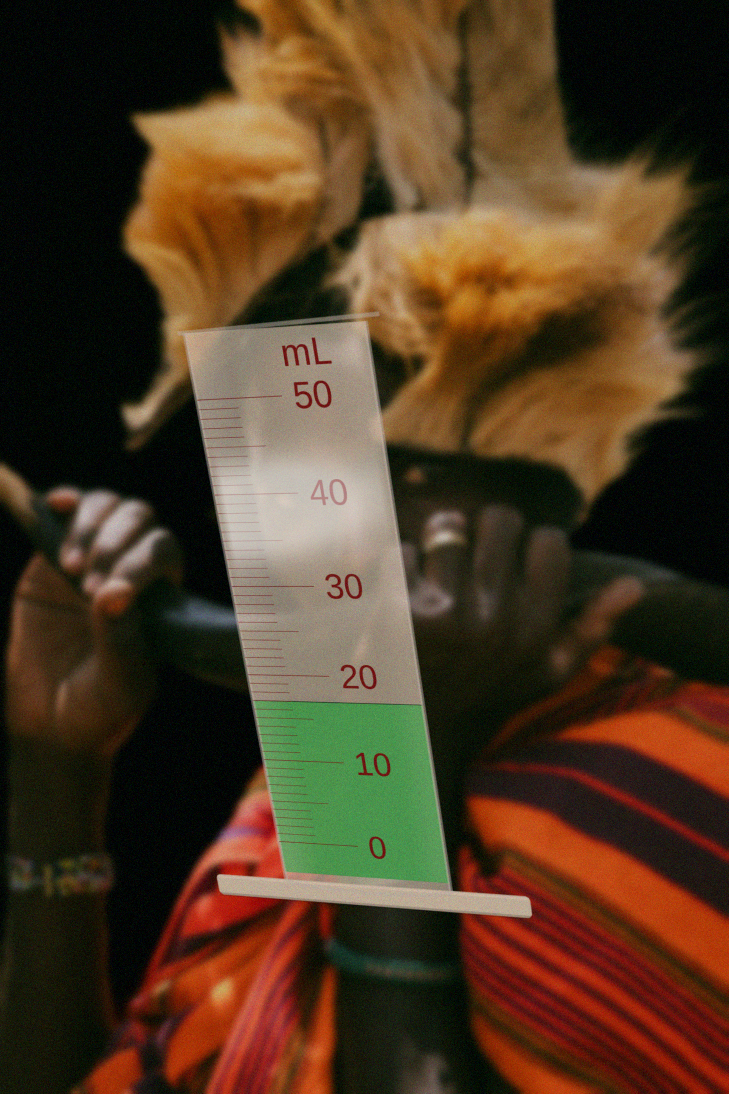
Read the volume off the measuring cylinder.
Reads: 17 mL
